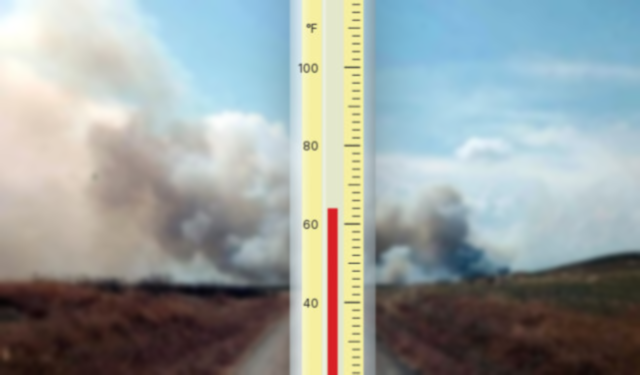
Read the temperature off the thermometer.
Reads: 64 °F
